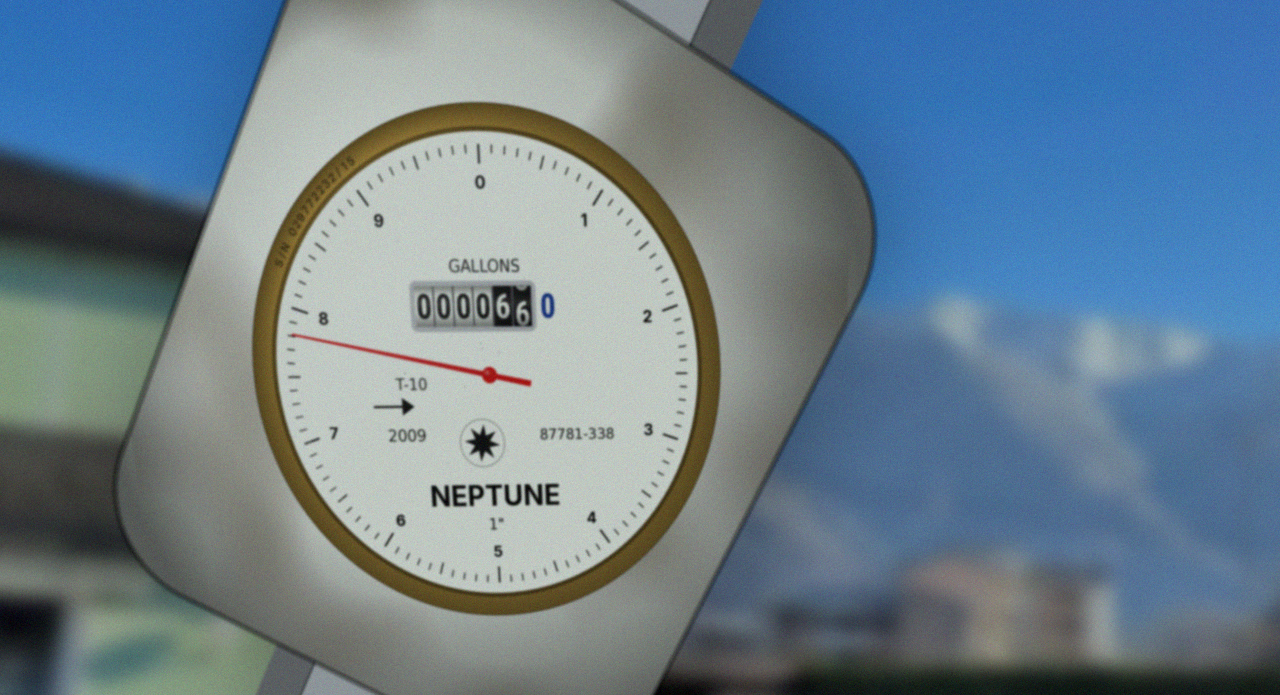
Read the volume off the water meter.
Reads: 657.8 gal
